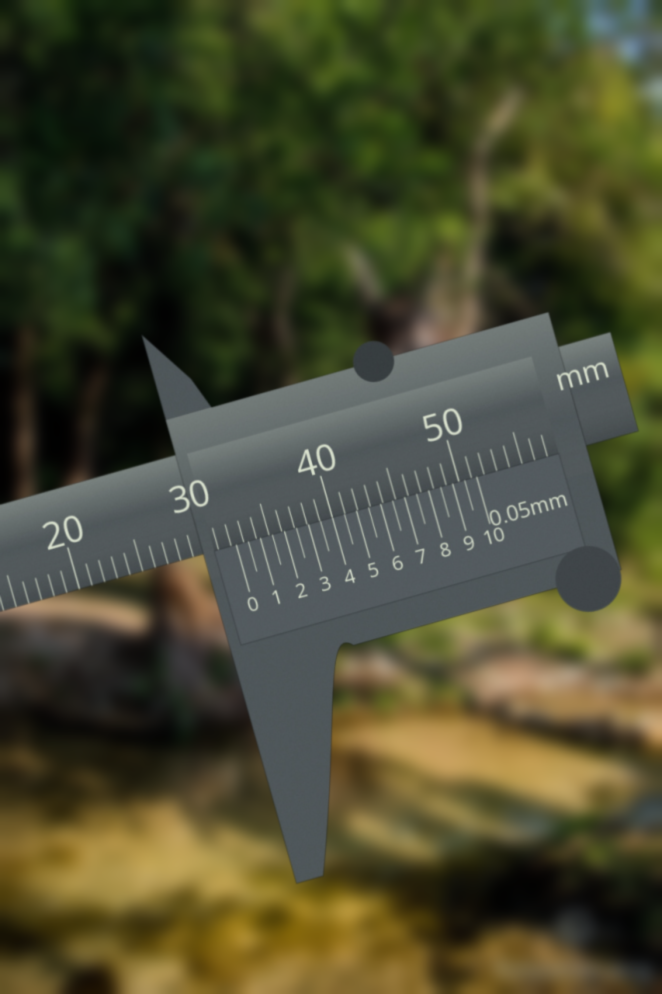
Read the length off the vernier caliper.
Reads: 32.4 mm
